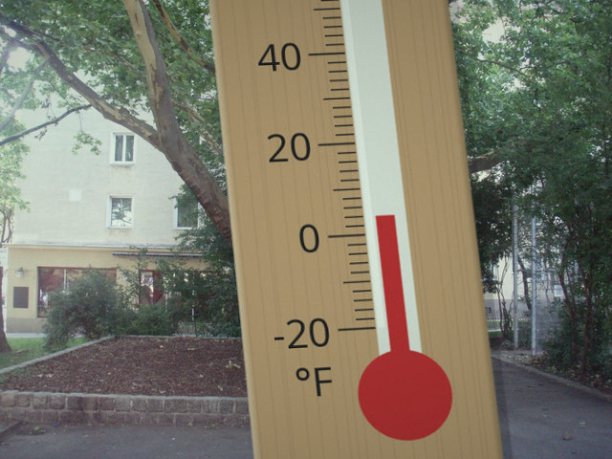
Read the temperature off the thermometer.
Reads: 4 °F
